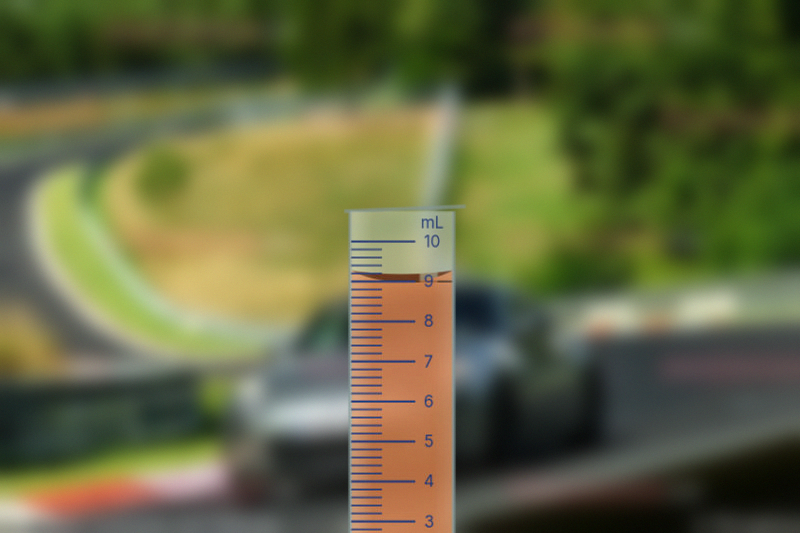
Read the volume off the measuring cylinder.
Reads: 9 mL
